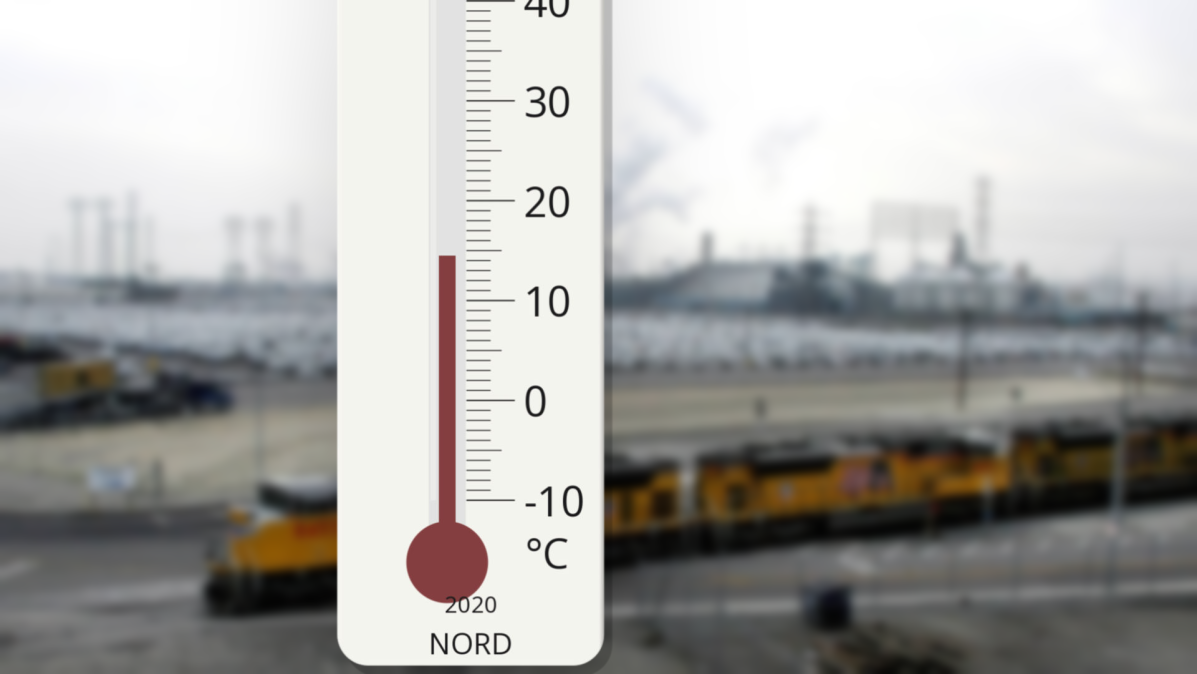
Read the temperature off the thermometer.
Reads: 14.5 °C
